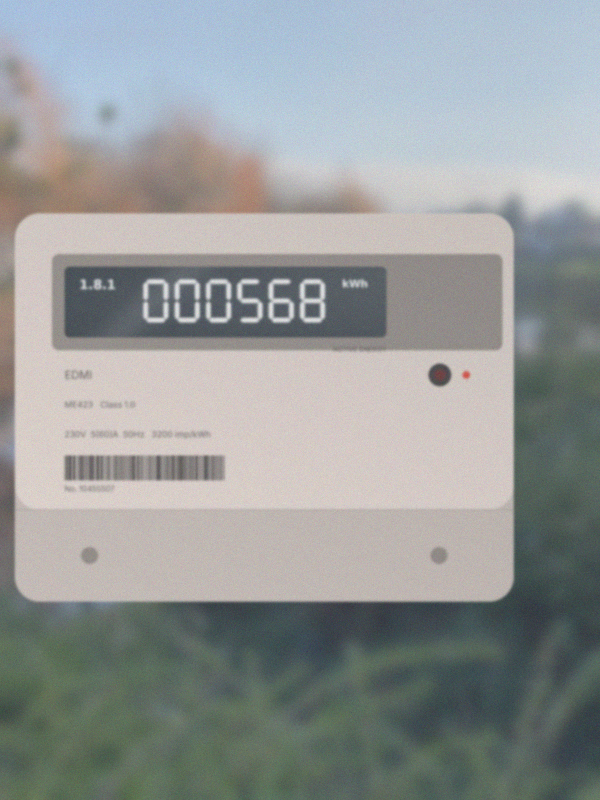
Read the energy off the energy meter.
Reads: 568 kWh
